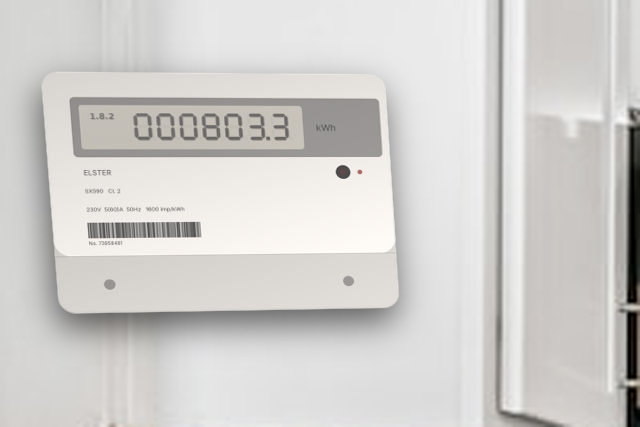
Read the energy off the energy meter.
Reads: 803.3 kWh
